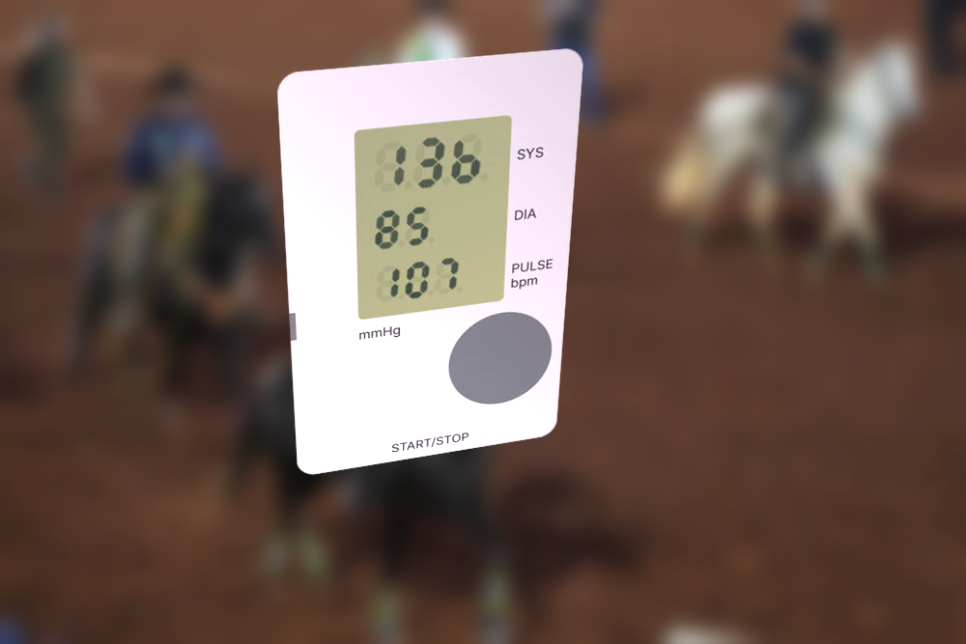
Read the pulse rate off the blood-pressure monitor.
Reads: 107 bpm
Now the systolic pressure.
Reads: 136 mmHg
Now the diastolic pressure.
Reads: 85 mmHg
